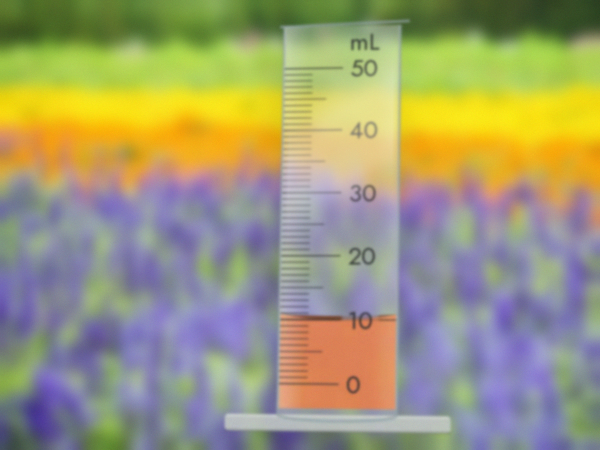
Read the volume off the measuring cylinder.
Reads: 10 mL
